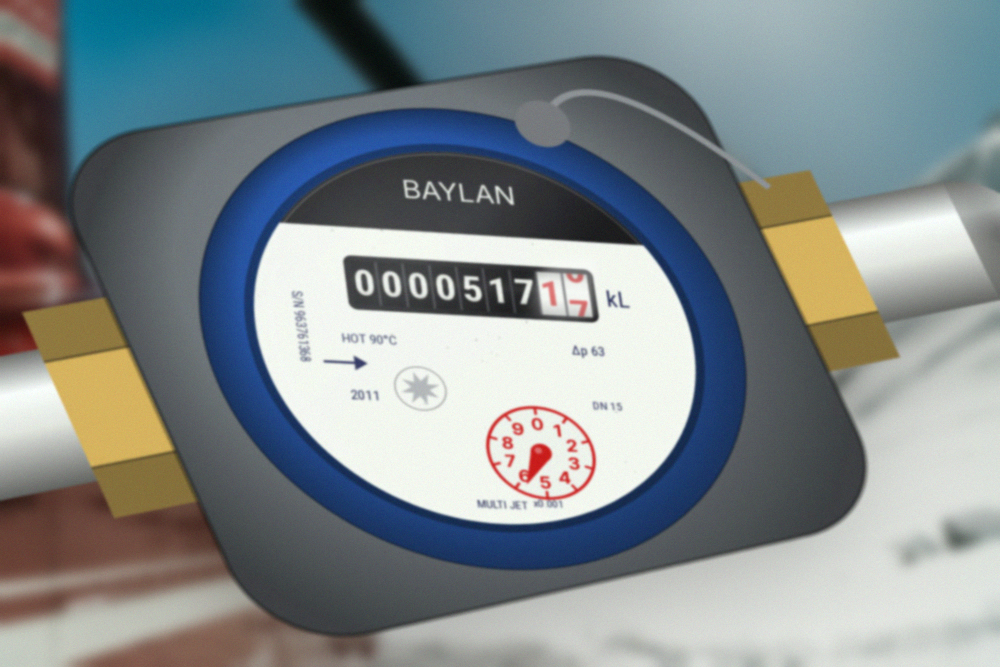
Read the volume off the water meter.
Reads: 517.165 kL
